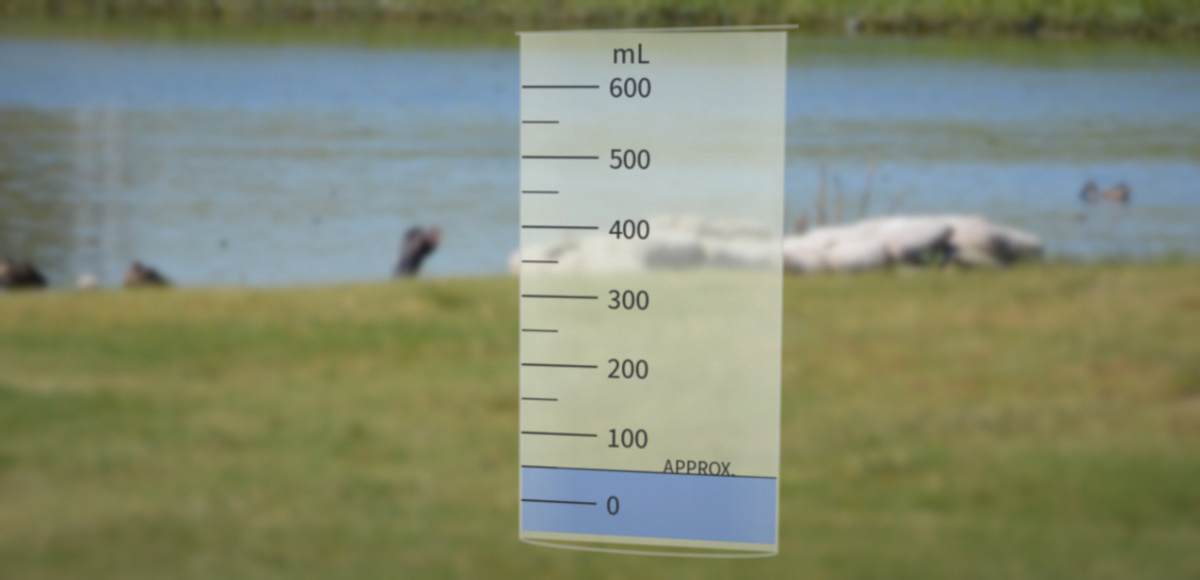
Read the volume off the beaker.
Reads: 50 mL
